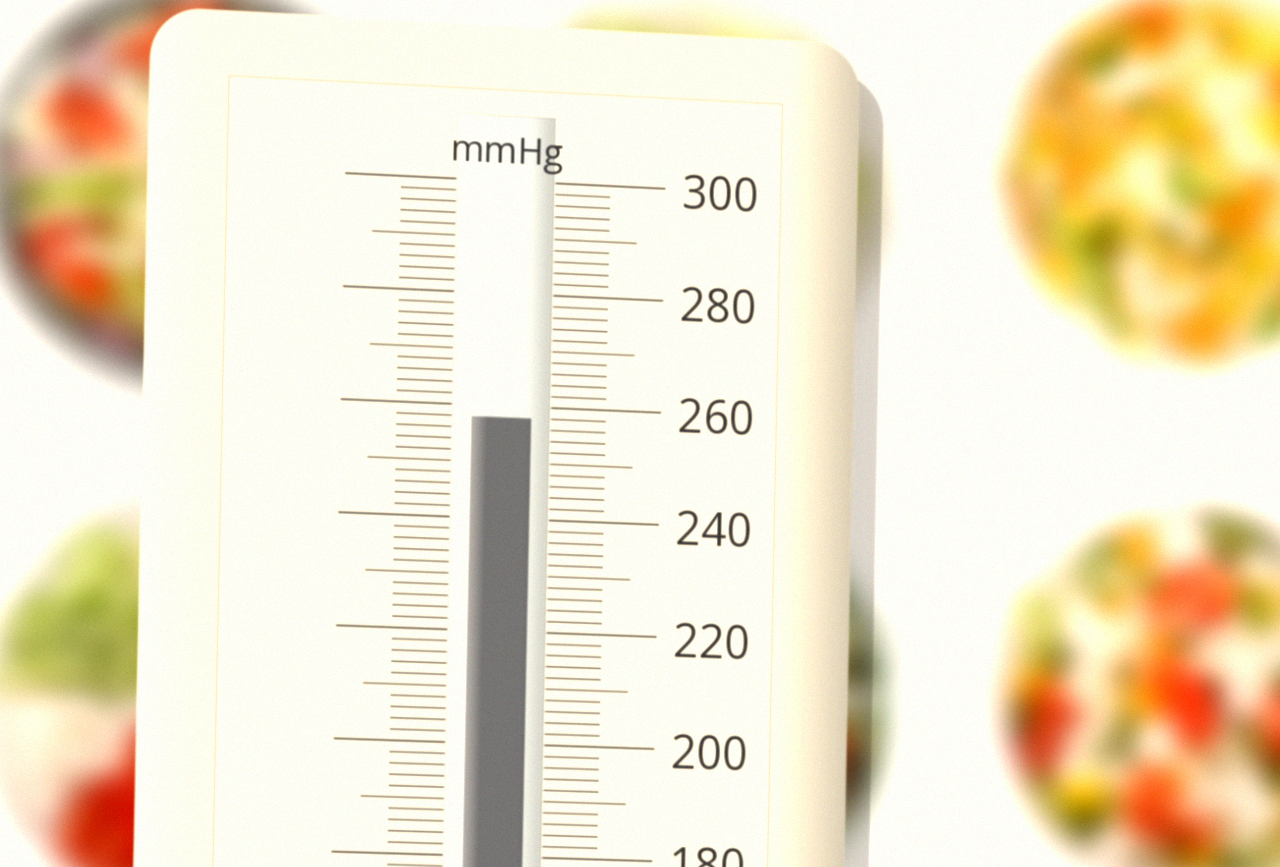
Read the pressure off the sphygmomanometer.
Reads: 258 mmHg
